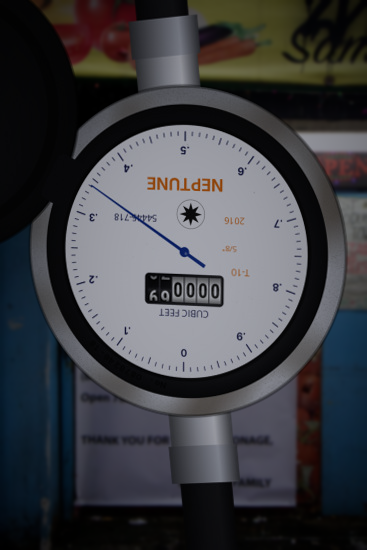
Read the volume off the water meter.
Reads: 69.34 ft³
